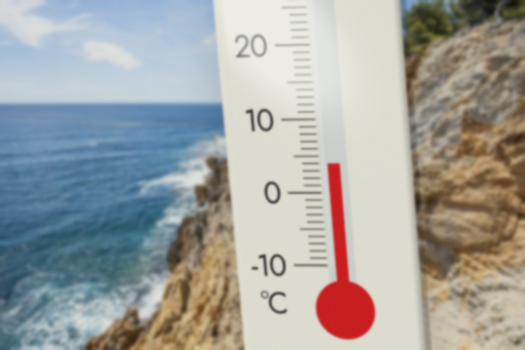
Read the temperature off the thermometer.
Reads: 4 °C
